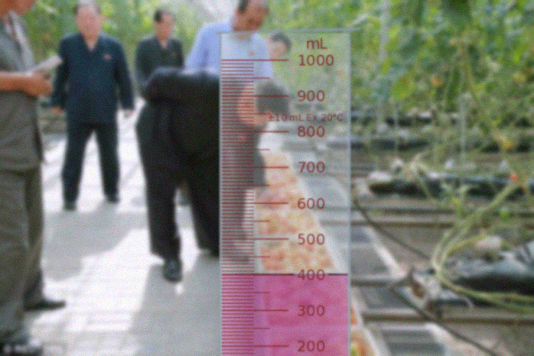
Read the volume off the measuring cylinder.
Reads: 400 mL
